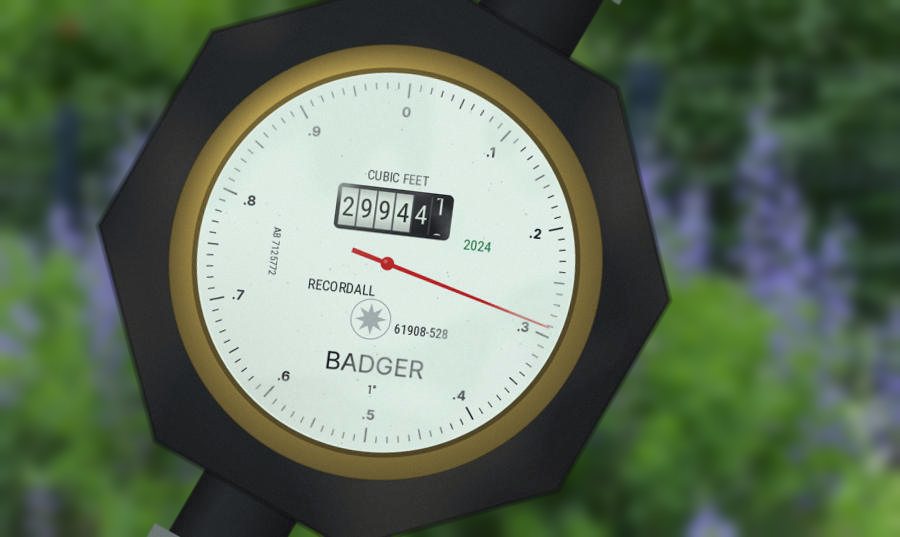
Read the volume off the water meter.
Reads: 299441.29 ft³
